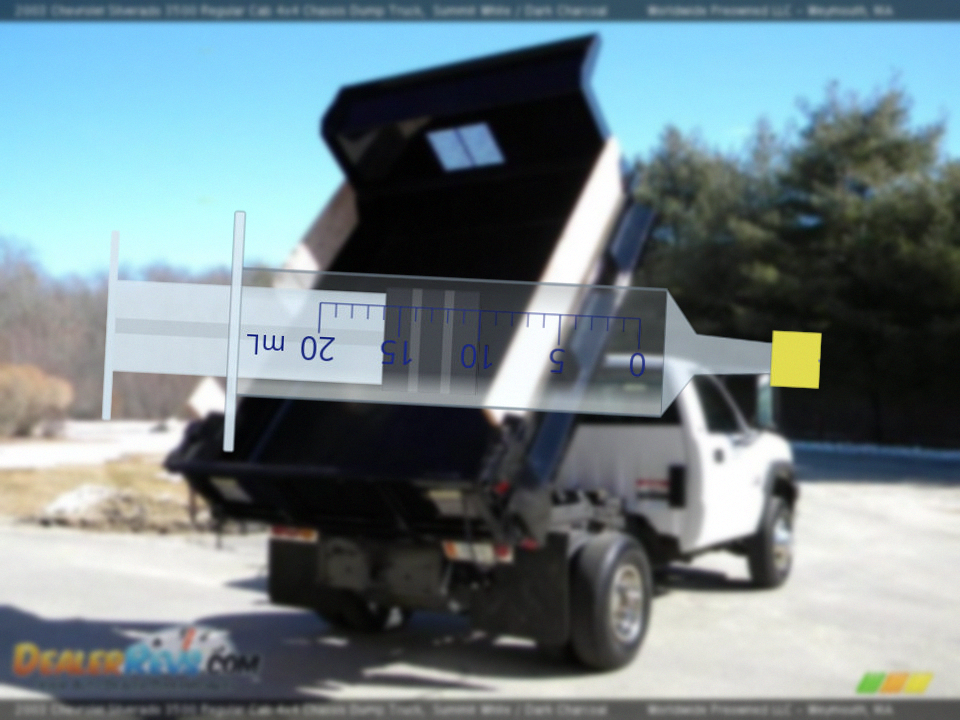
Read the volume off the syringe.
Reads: 10 mL
